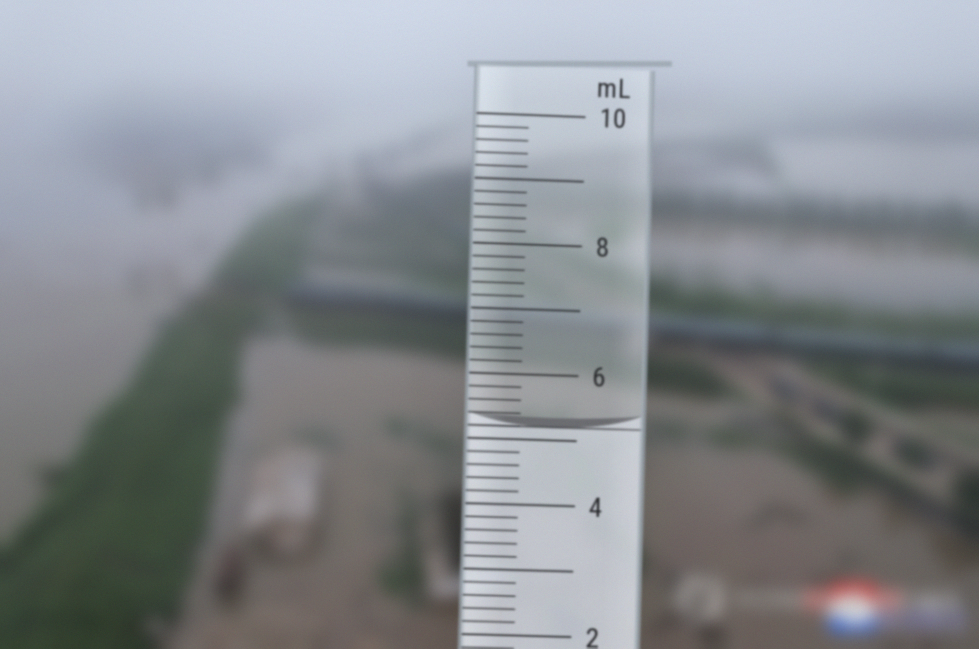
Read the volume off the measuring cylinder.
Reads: 5.2 mL
